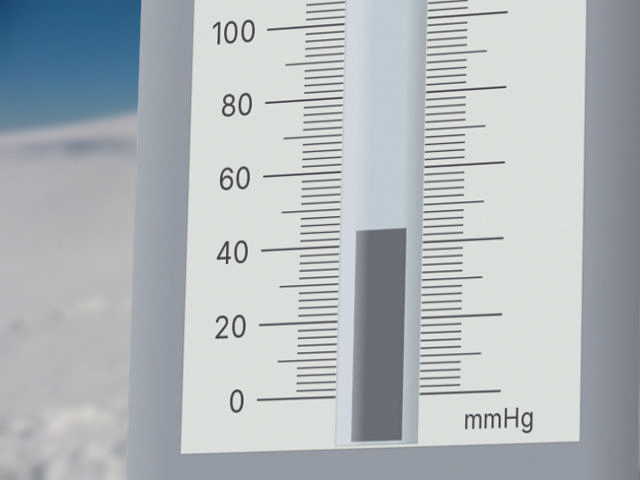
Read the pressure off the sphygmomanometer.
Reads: 44 mmHg
